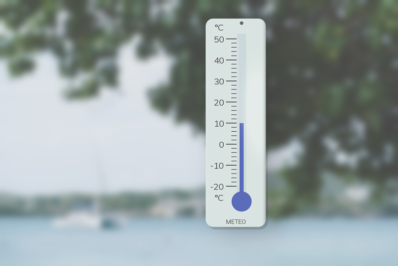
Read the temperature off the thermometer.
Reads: 10 °C
